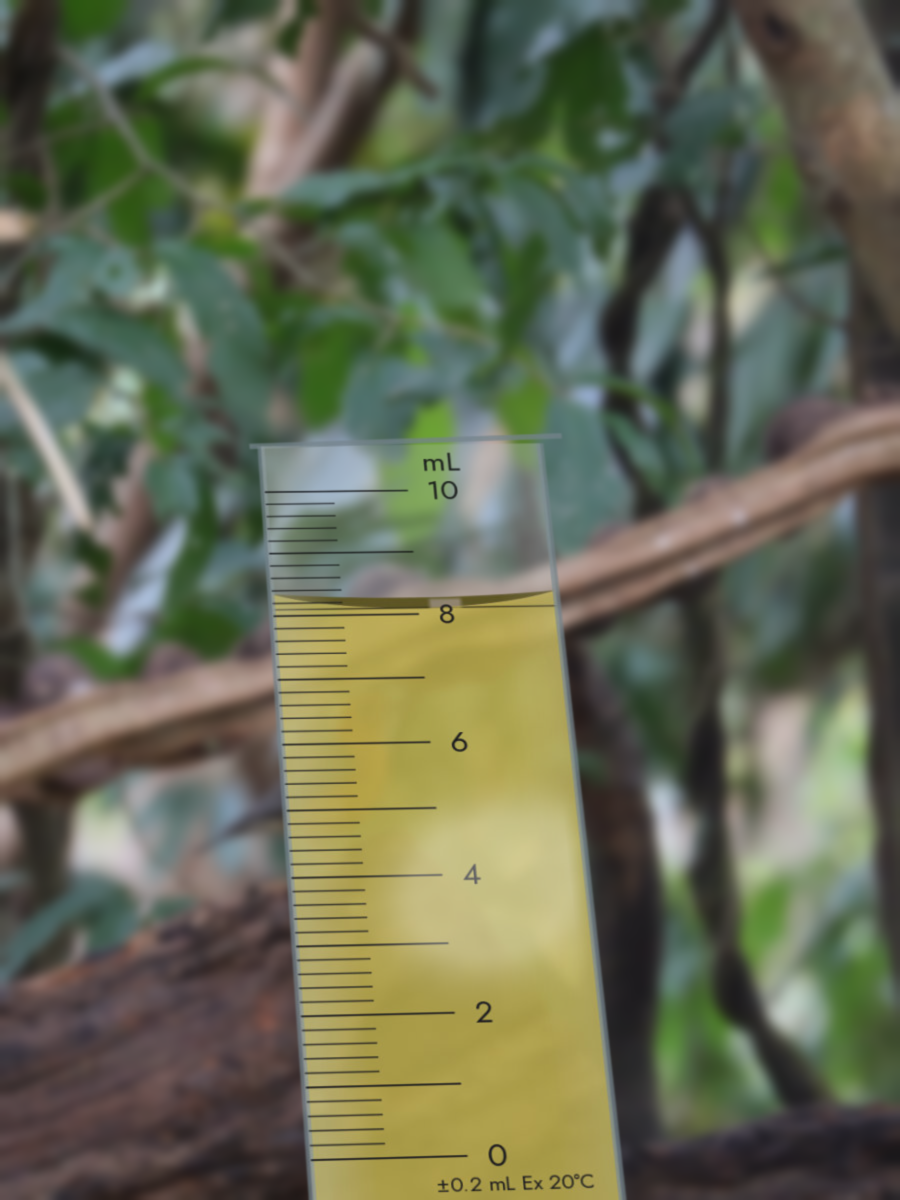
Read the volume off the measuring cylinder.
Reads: 8.1 mL
